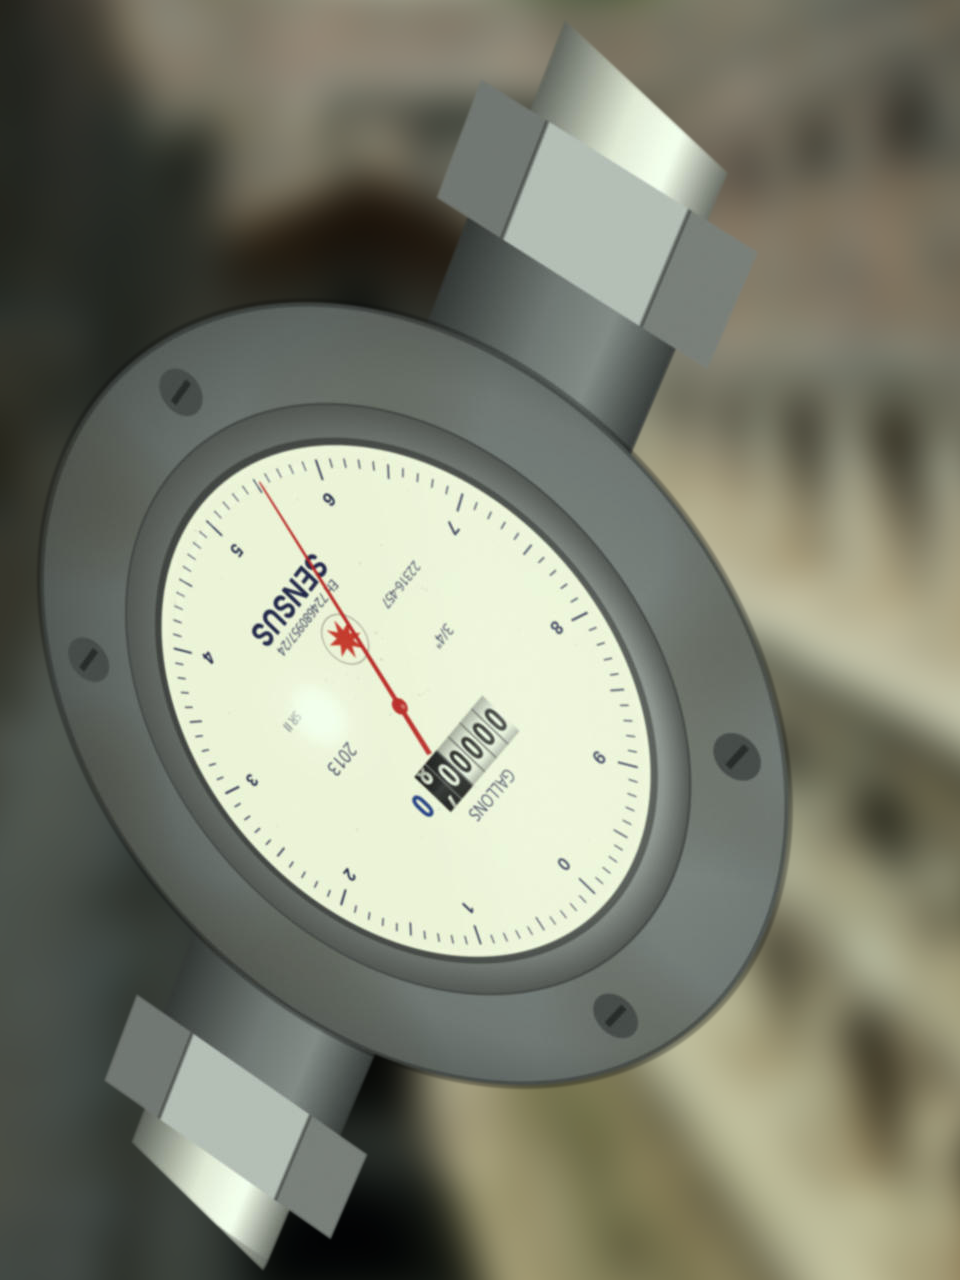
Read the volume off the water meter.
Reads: 75.5 gal
